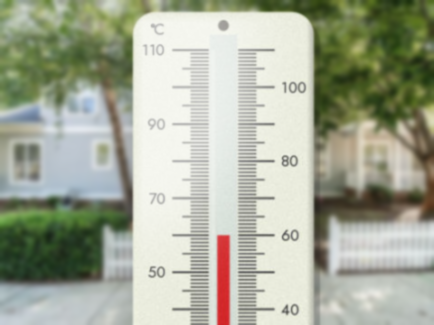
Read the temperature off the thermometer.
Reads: 60 °C
